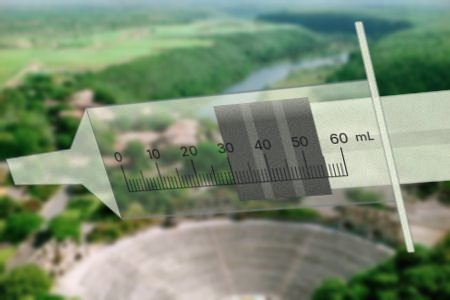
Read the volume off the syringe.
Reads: 30 mL
